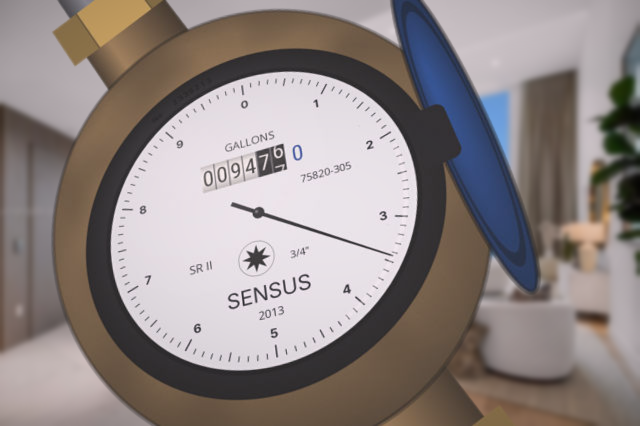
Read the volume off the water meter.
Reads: 94763.4 gal
